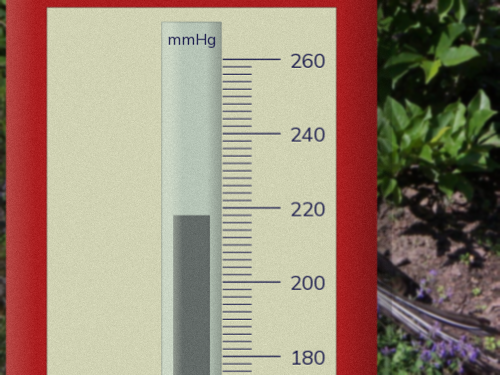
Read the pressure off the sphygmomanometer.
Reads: 218 mmHg
